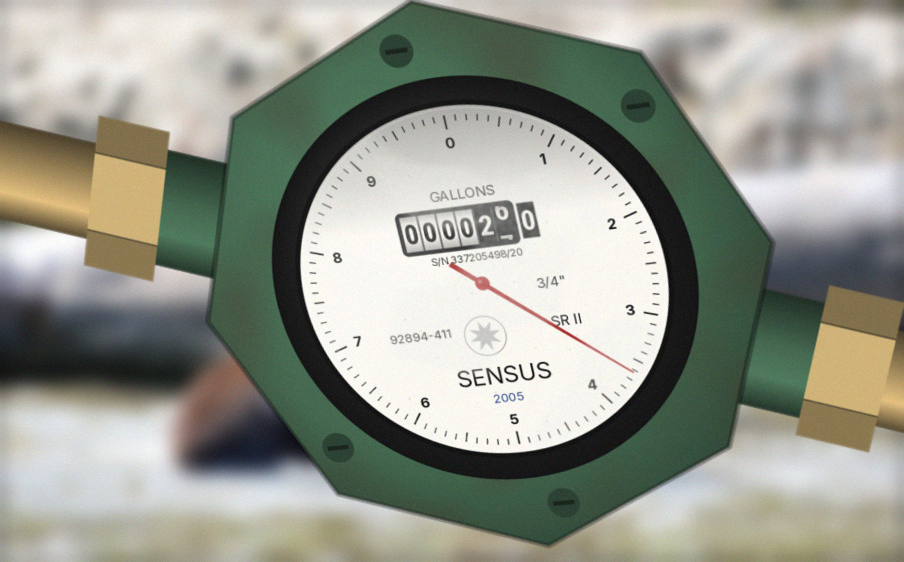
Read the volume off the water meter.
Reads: 263.6 gal
